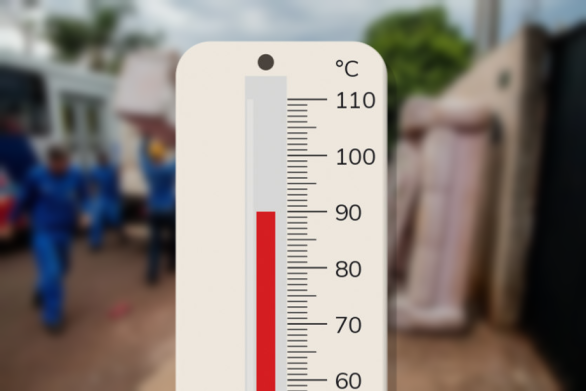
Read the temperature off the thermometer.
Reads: 90 °C
